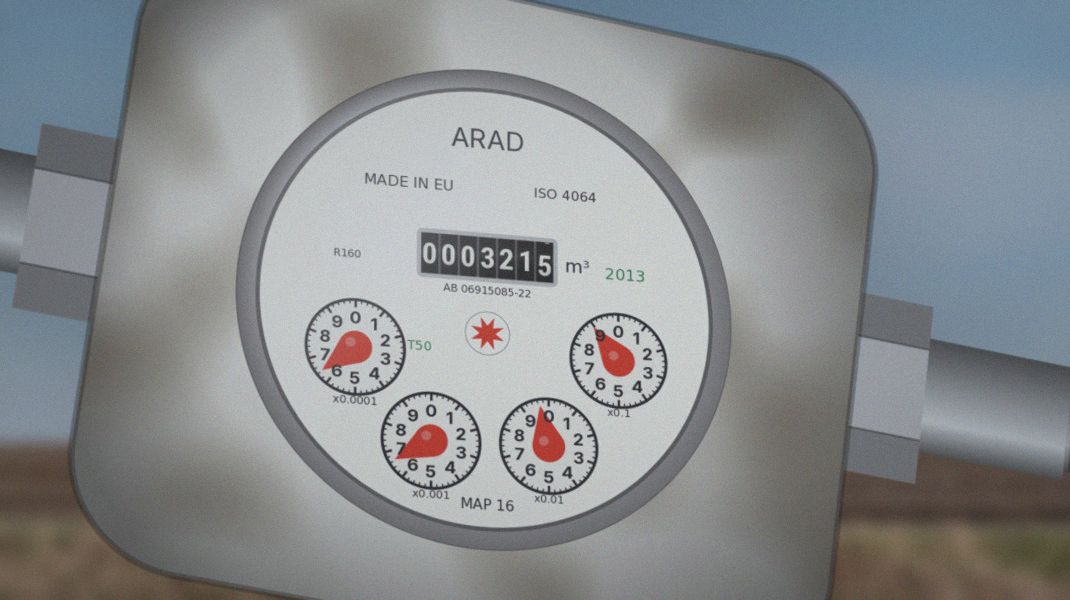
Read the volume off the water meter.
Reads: 3214.8966 m³
